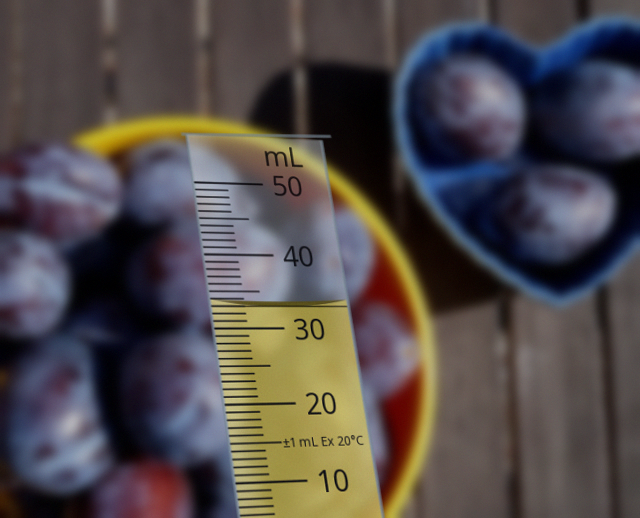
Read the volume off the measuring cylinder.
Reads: 33 mL
